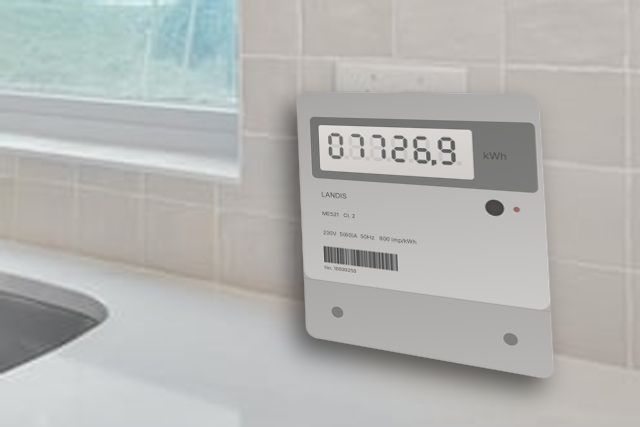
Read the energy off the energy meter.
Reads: 7726.9 kWh
